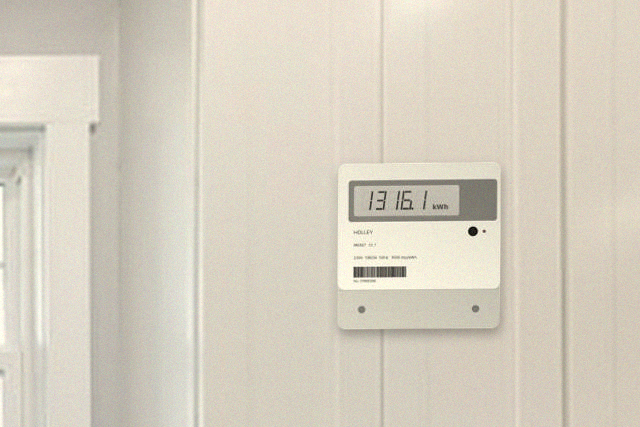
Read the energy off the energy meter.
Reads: 1316.1 kWh
